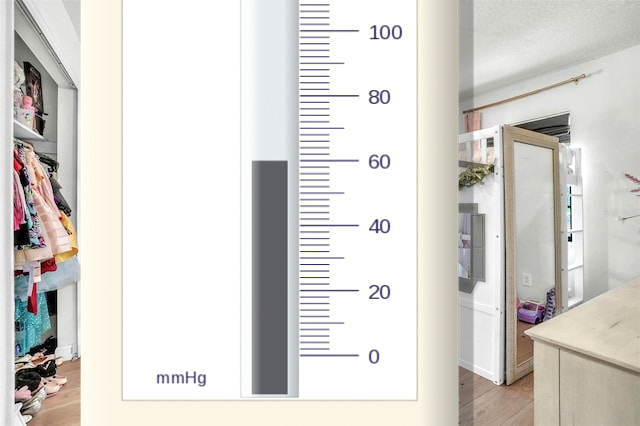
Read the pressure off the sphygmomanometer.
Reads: 60 mmHg
